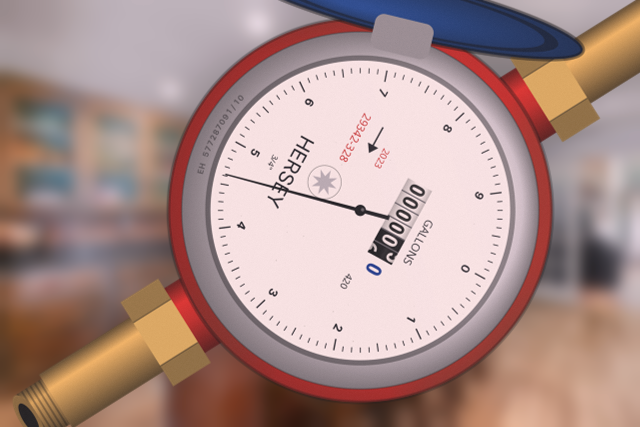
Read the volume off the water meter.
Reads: 54.6 gal
